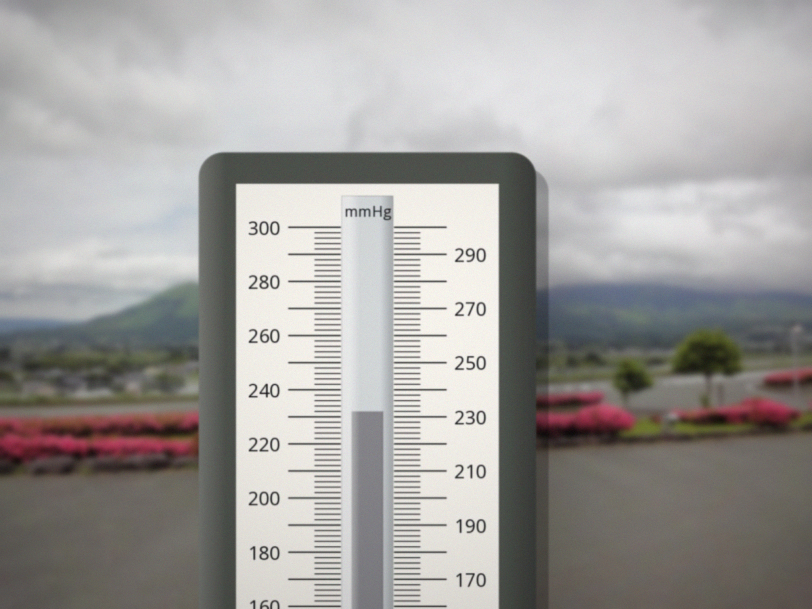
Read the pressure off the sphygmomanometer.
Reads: 232 mmHg
